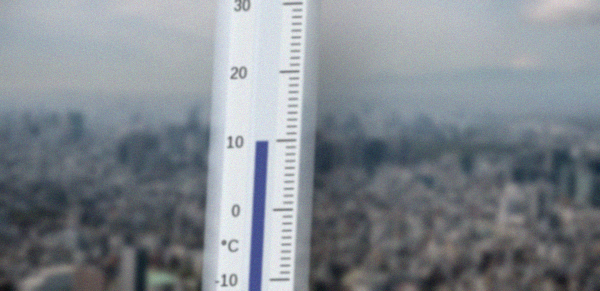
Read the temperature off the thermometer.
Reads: 10 °C
